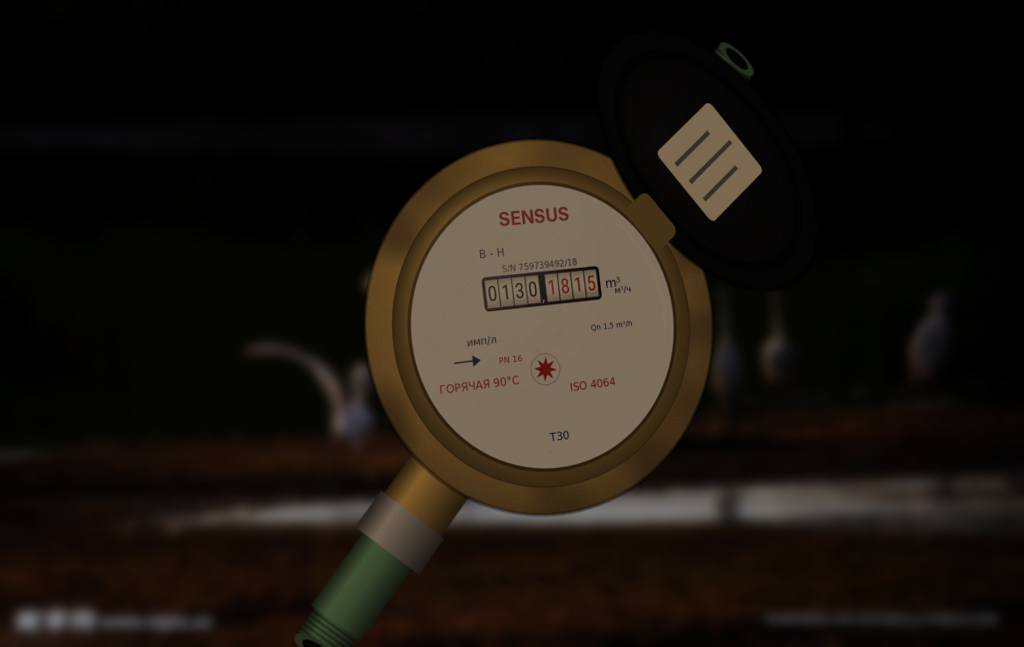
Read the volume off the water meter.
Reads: 130.1815 m³
